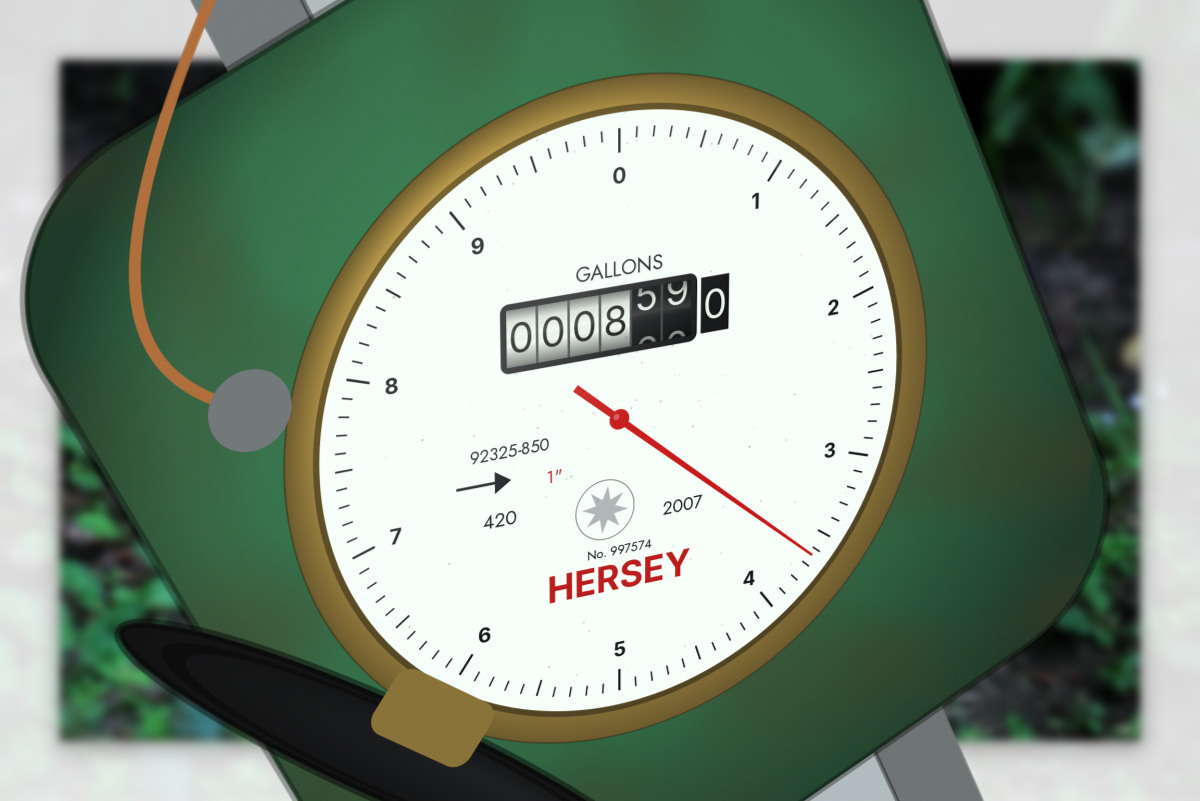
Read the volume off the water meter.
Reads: 8593.6 gal
